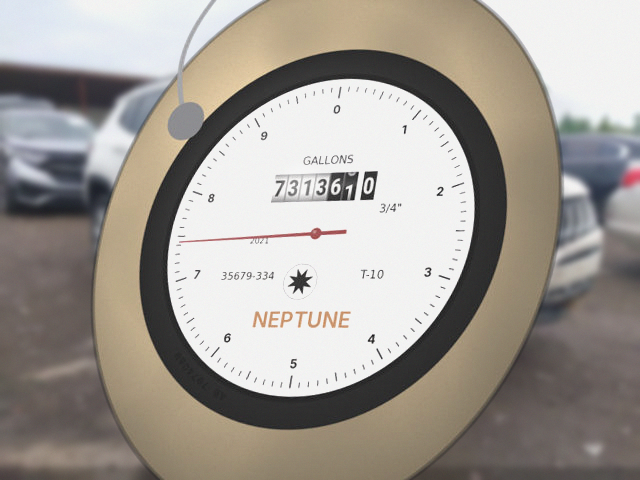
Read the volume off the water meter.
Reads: 7313607.4 gal
